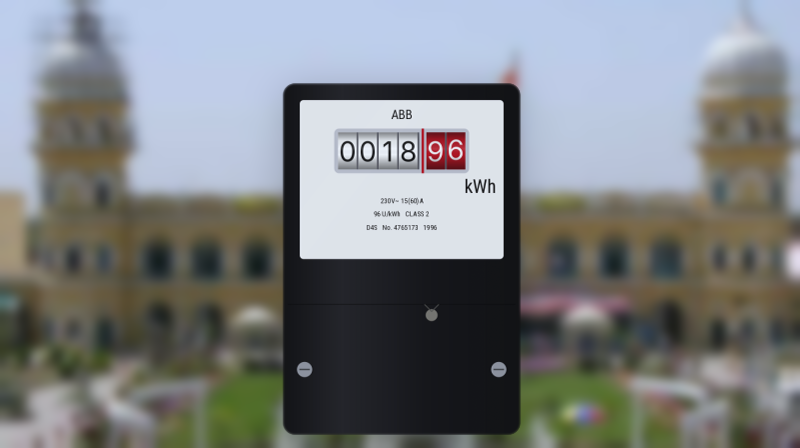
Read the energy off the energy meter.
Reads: 18.96 kWh
